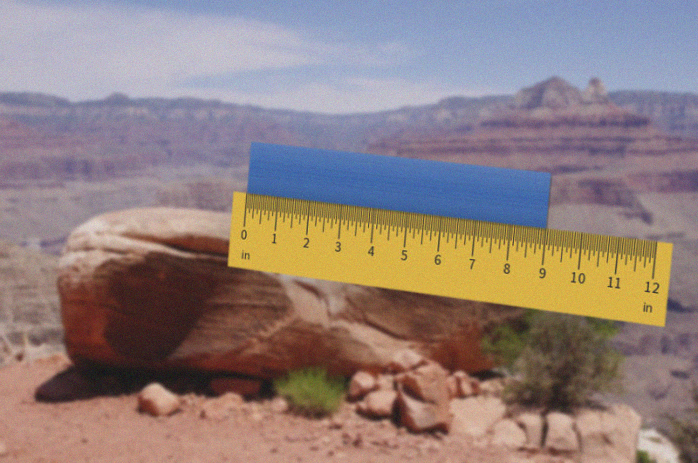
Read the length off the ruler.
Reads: 9 in
